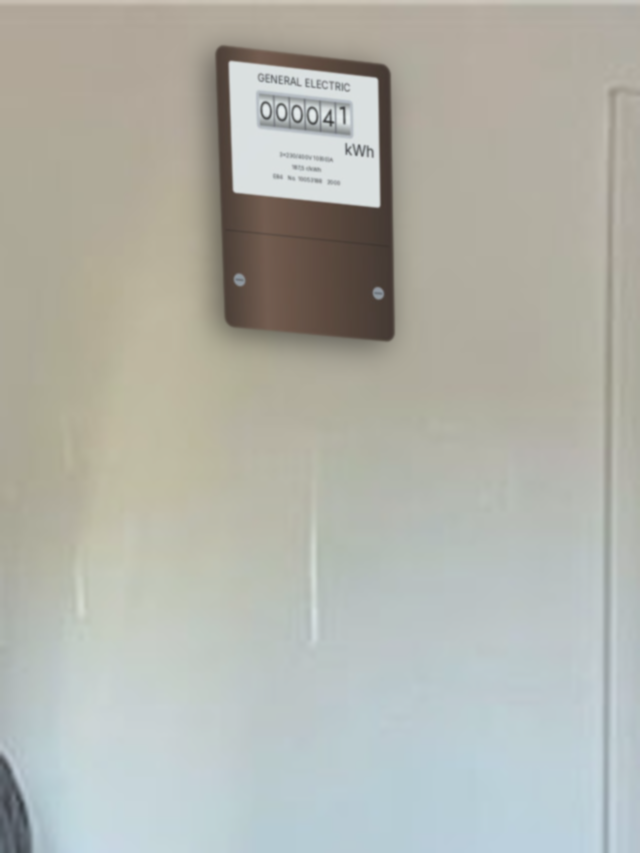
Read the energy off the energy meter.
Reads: 41 kWh
